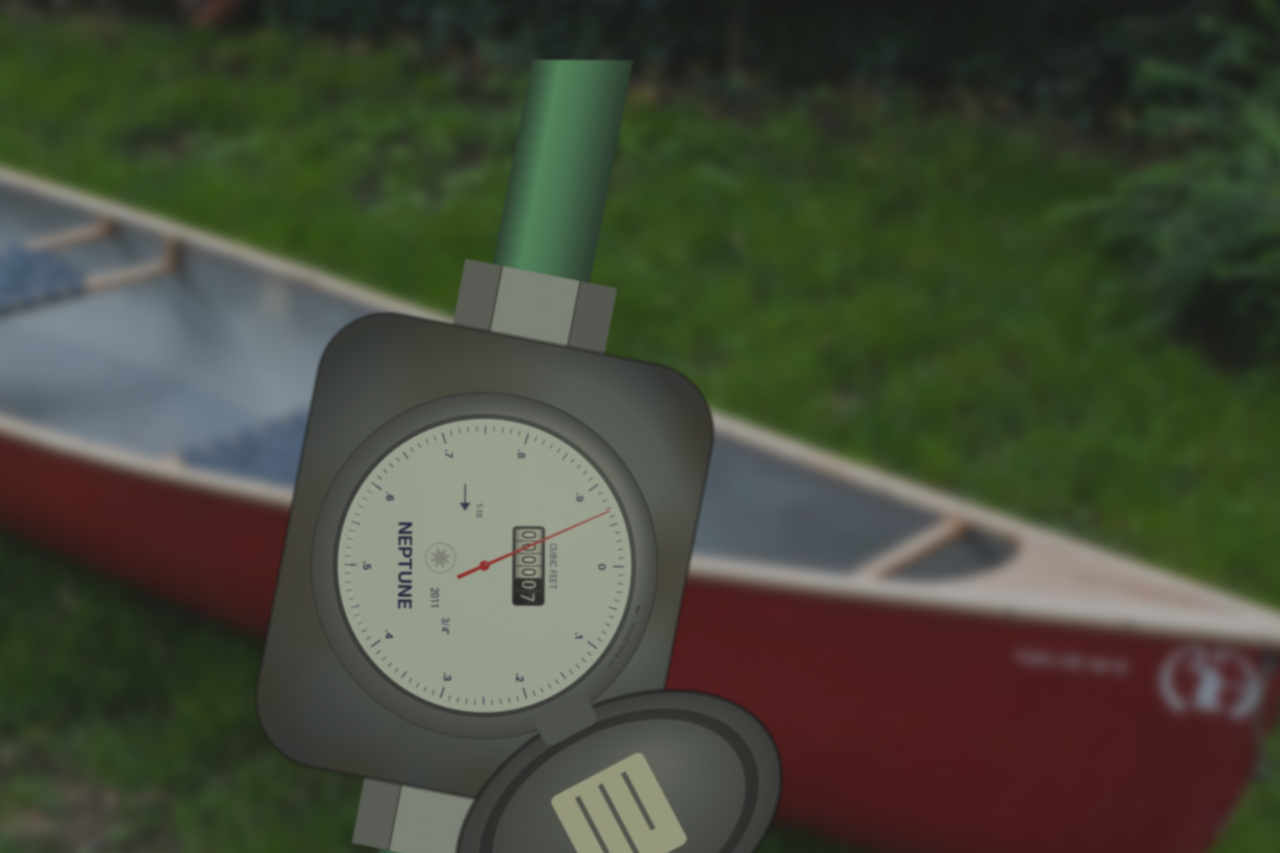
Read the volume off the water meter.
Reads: 6.93 ft³
